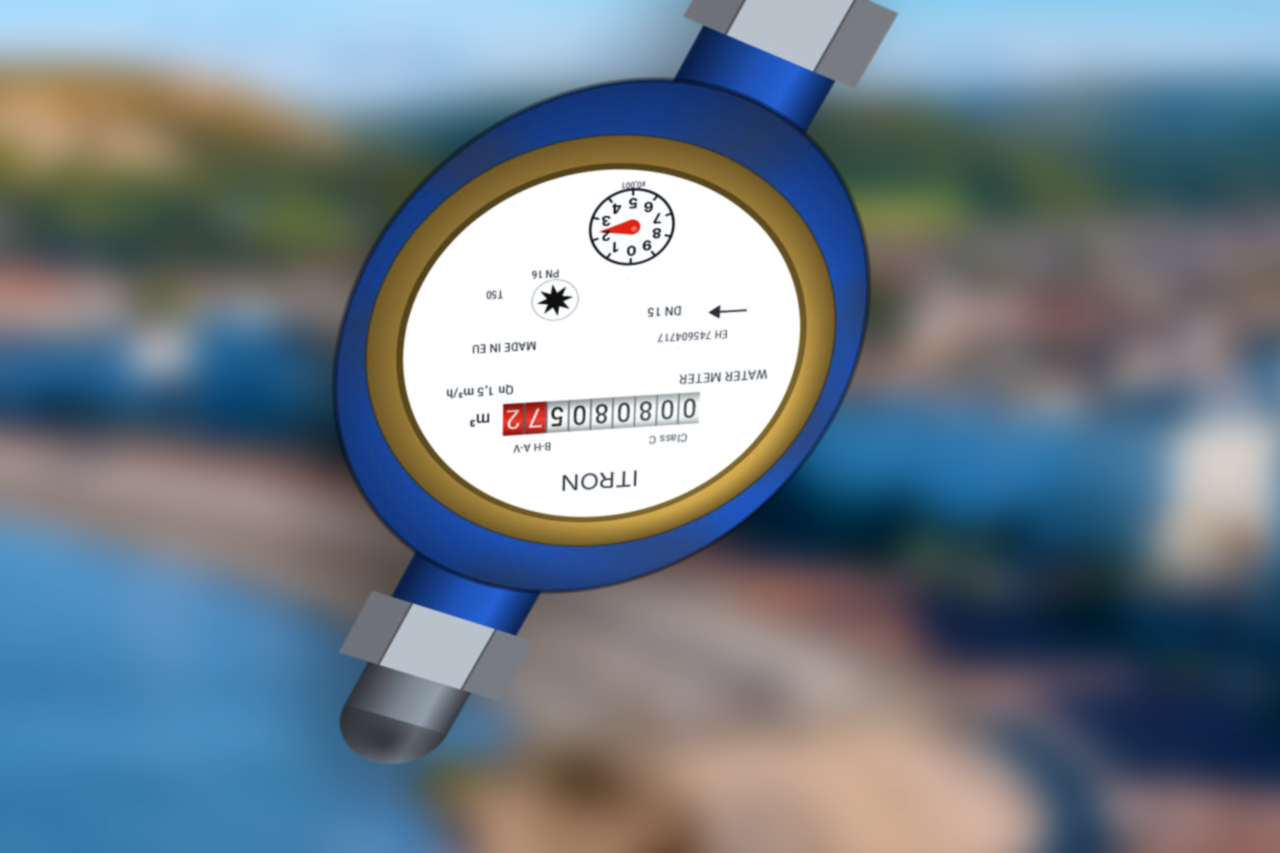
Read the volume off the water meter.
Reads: 80805.722 m³
